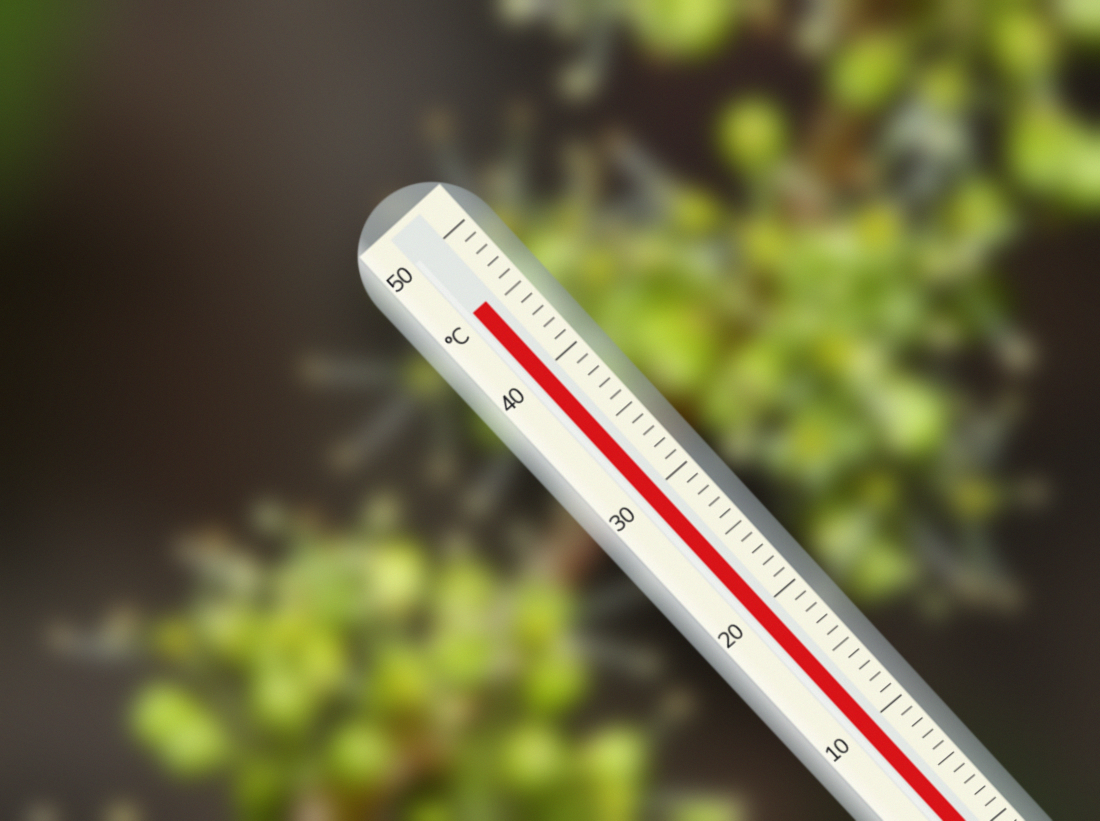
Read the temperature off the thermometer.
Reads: 45.5 °C
